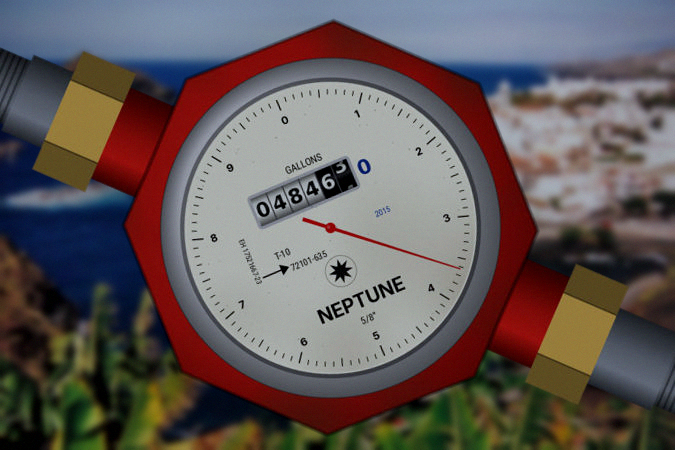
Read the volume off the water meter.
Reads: 484633.6 gal
